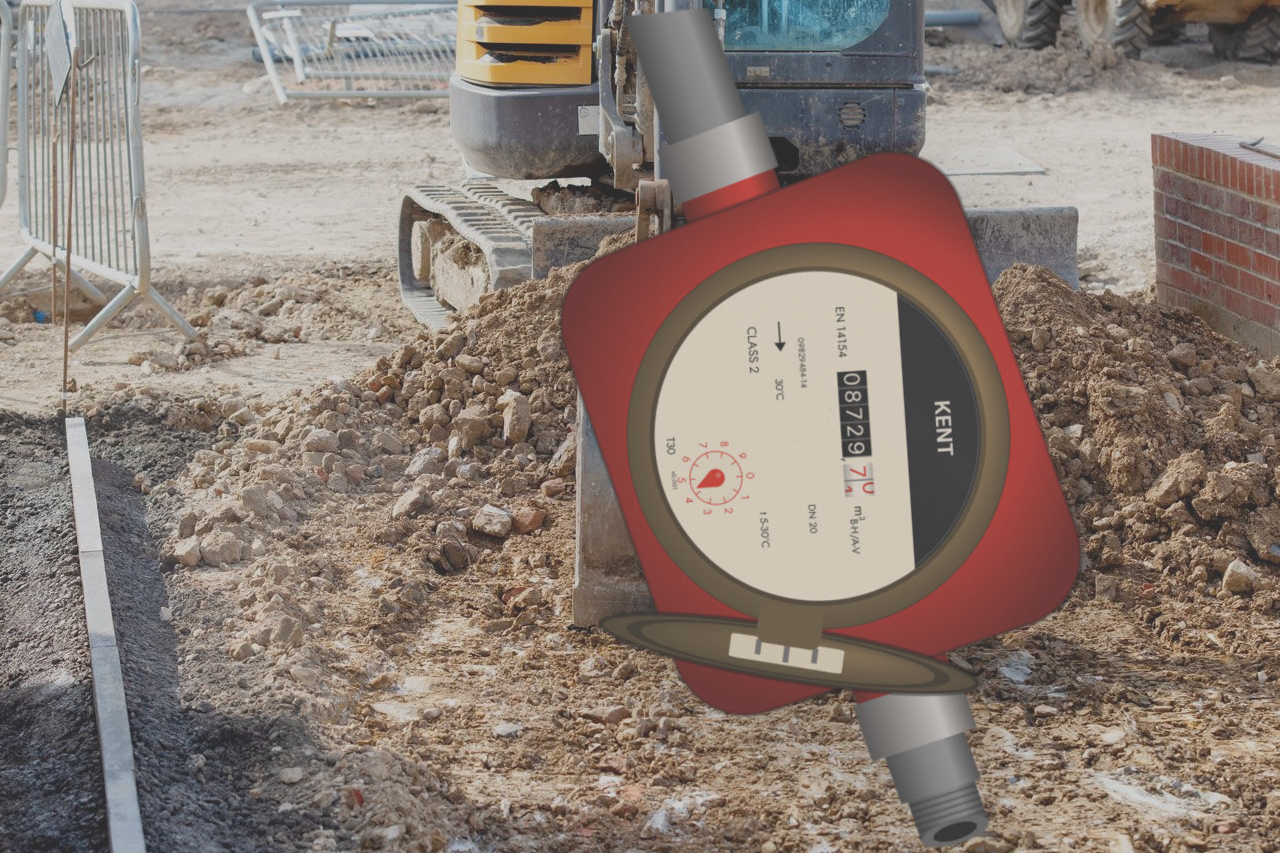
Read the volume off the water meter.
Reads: 8729.704 m³
